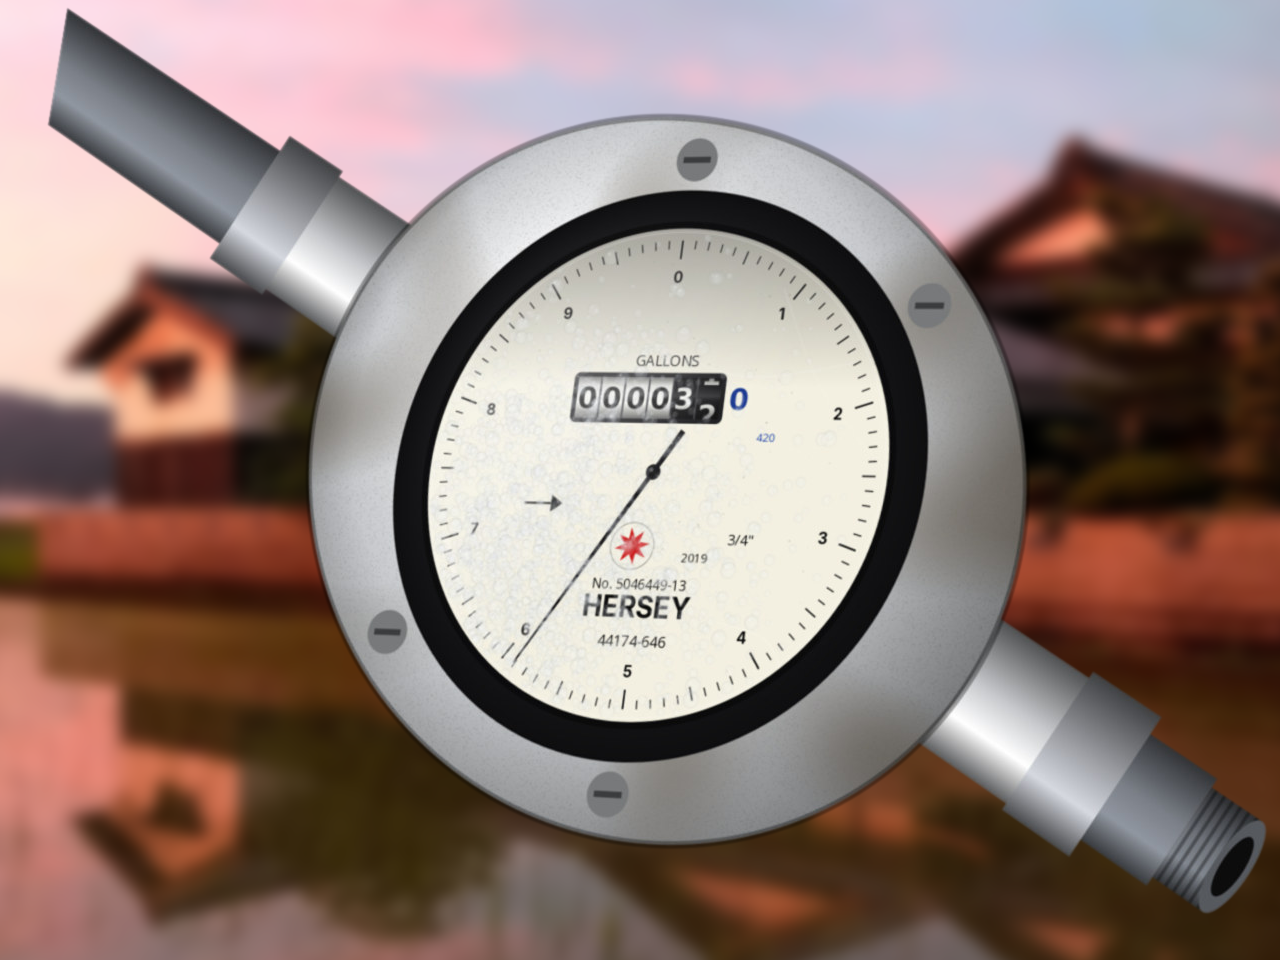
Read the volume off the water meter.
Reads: 315.9 gal
